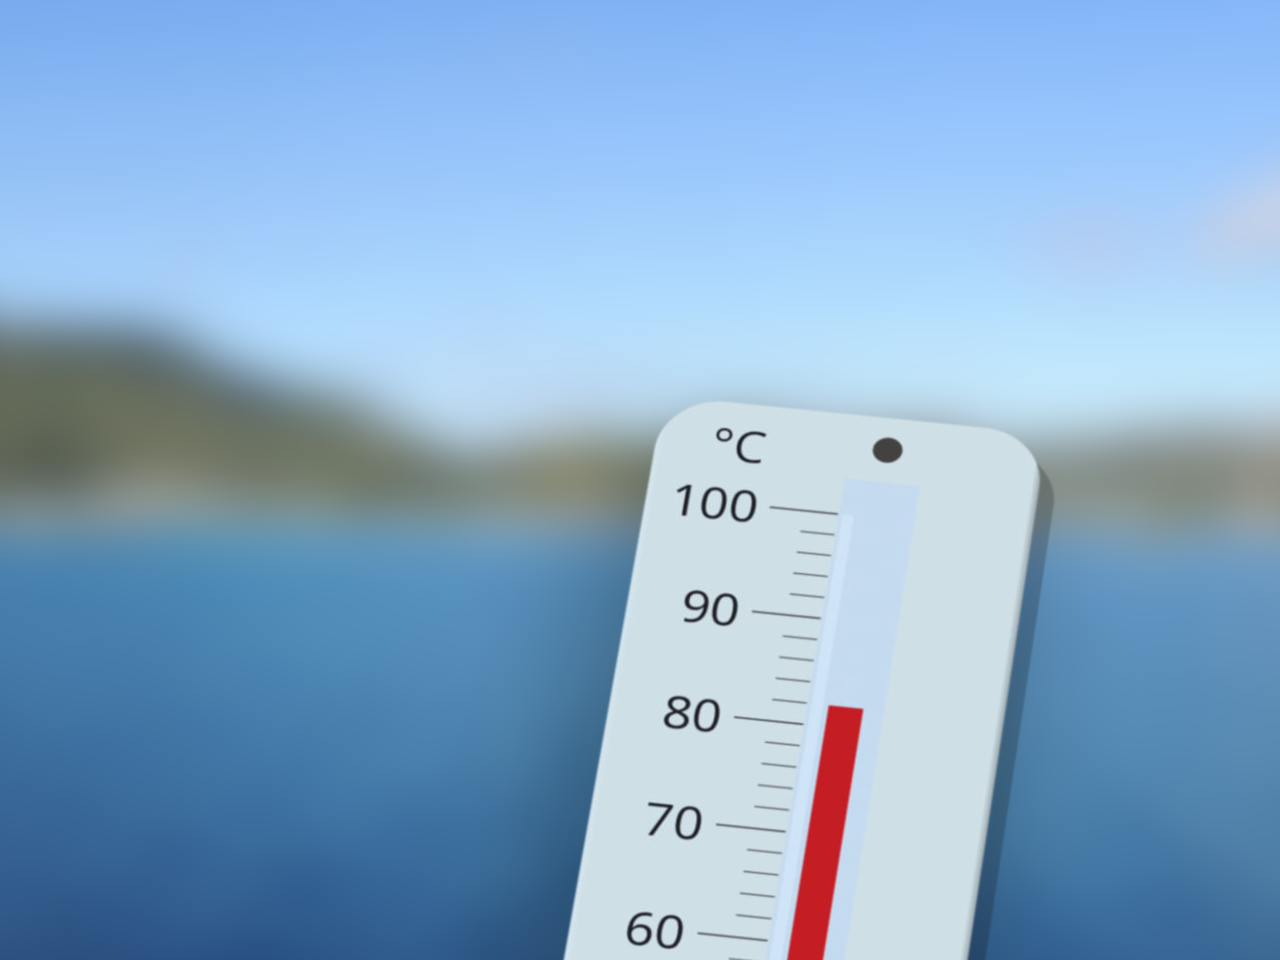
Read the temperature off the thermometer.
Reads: 82 °C
